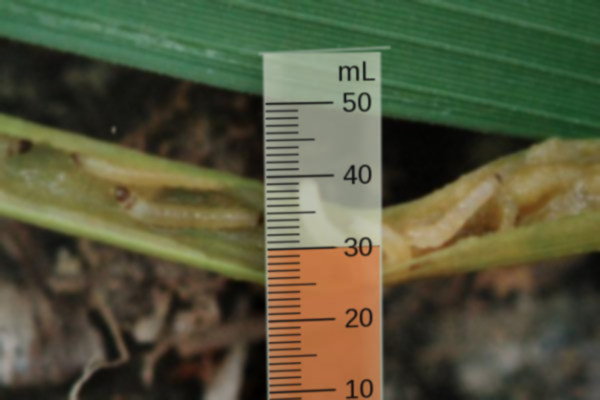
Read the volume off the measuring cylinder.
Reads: 30 mL
